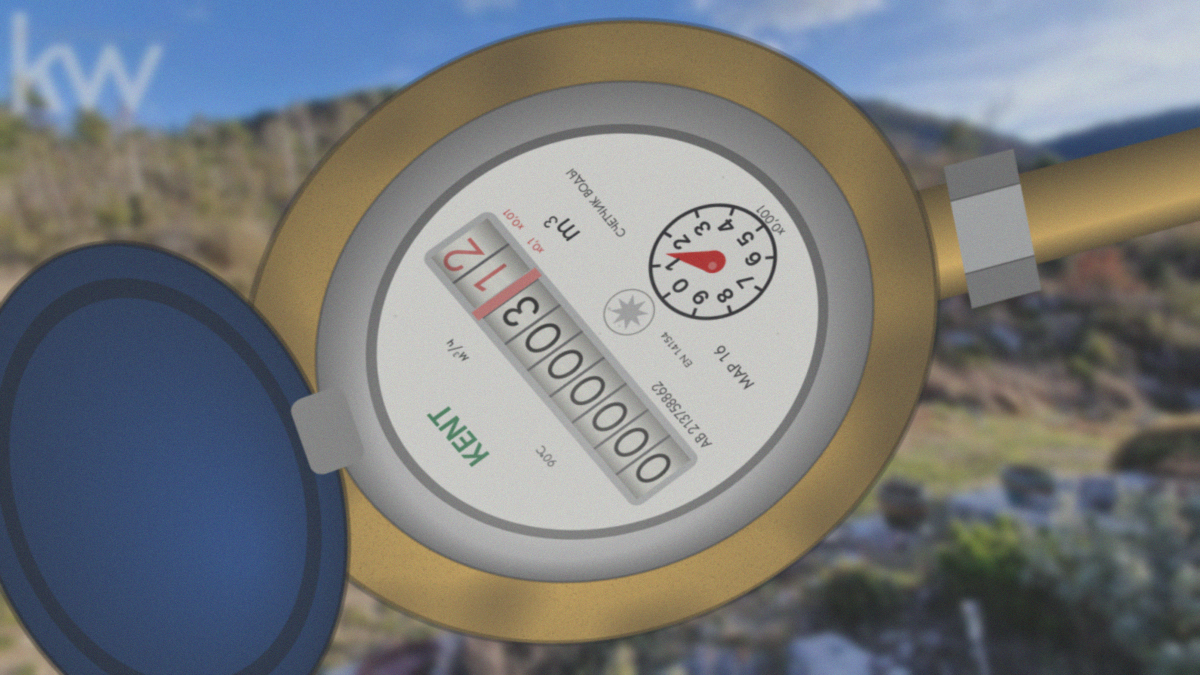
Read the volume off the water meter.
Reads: 3.121 m³
